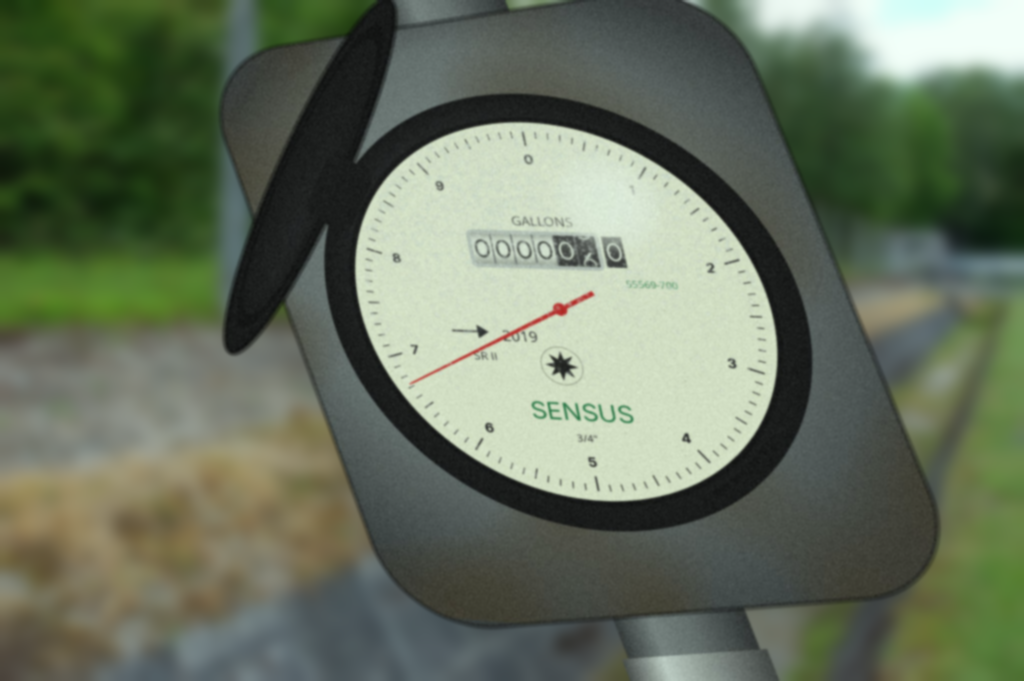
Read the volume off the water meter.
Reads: 56.7 gal
